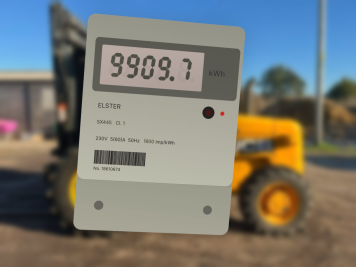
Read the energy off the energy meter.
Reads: 9909.7 kWh
